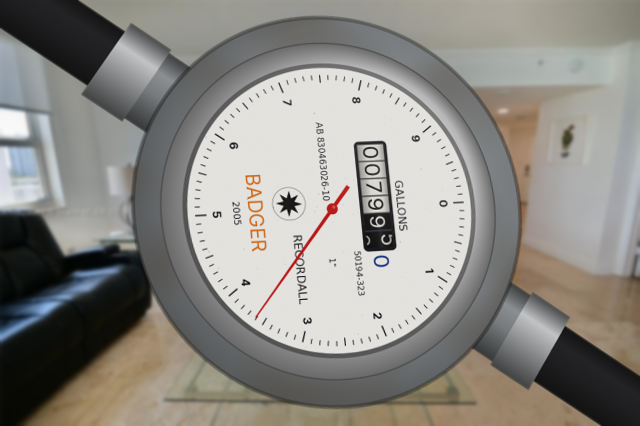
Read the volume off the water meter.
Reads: 79953.6 gal
